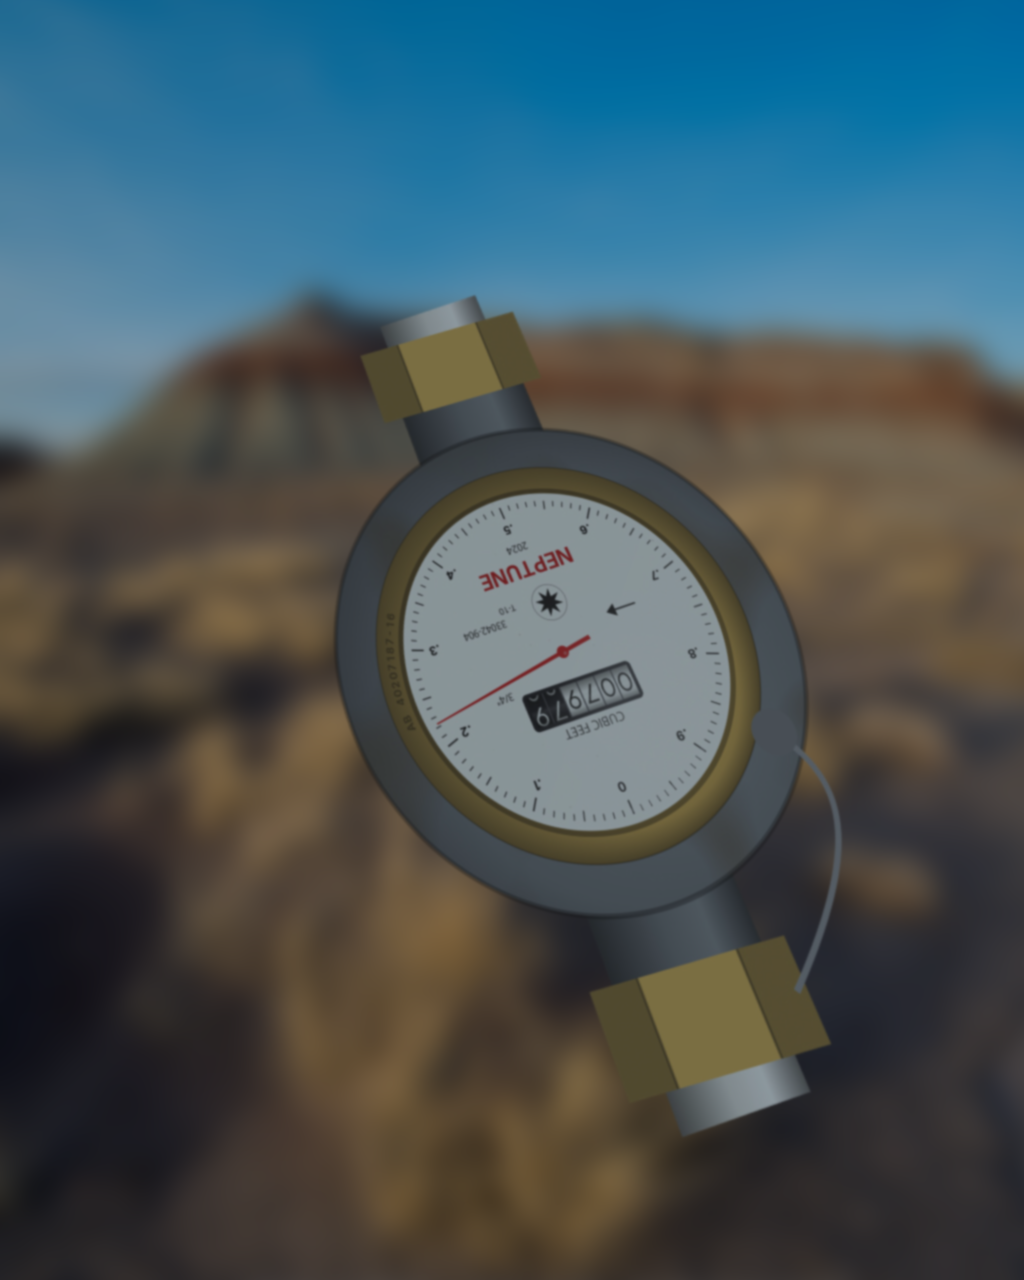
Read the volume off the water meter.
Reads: 7979.22 ft³
